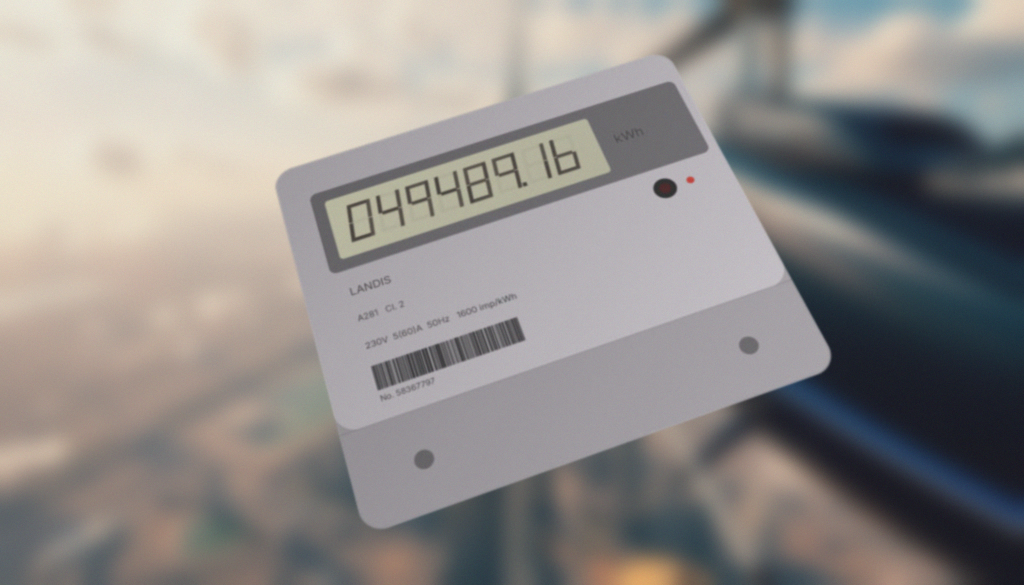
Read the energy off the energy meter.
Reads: 49489.16 kWh
